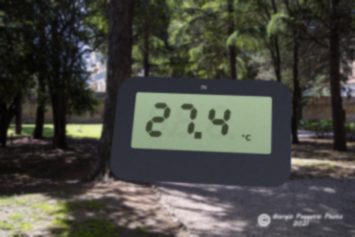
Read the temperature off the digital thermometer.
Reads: 27.4 °C
